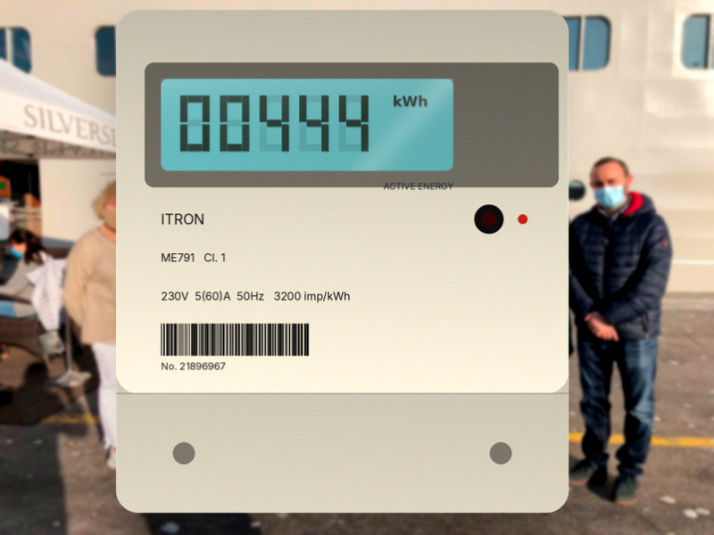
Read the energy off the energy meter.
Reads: 444 kWh
